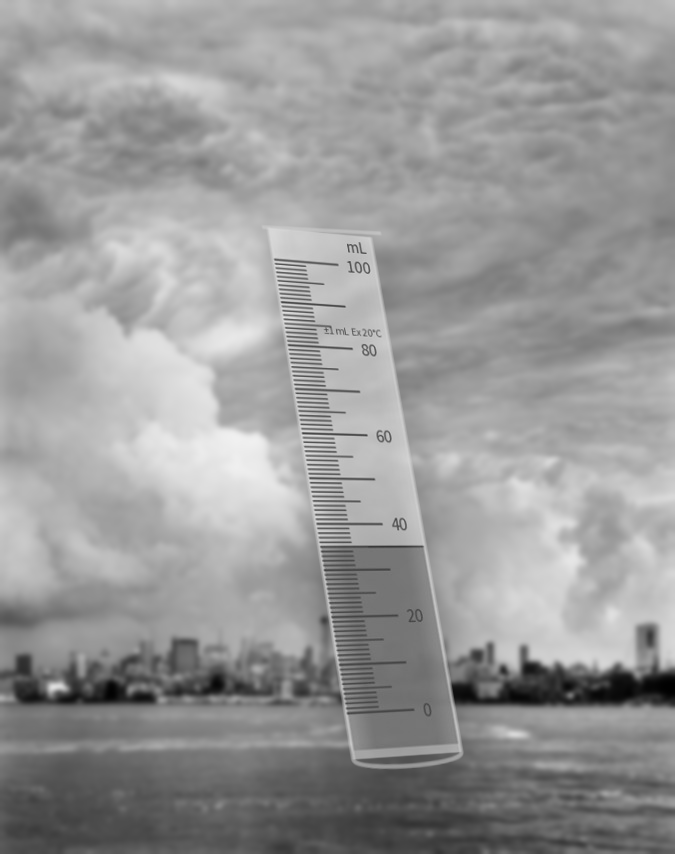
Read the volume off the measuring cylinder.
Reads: 35 mL
